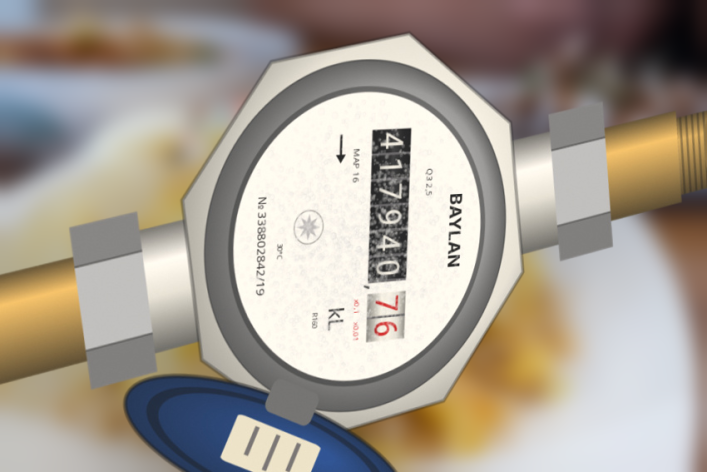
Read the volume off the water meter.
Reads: 417940.76 kL
